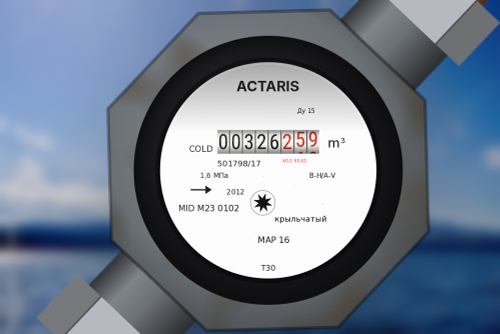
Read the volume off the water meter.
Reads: 326.259 m³
